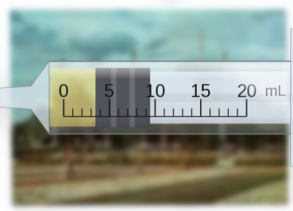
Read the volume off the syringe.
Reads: 3.5 mL
